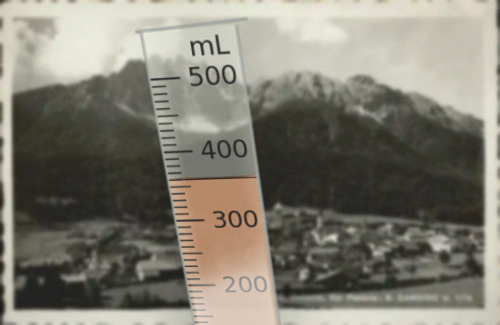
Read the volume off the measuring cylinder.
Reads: 360 mL
